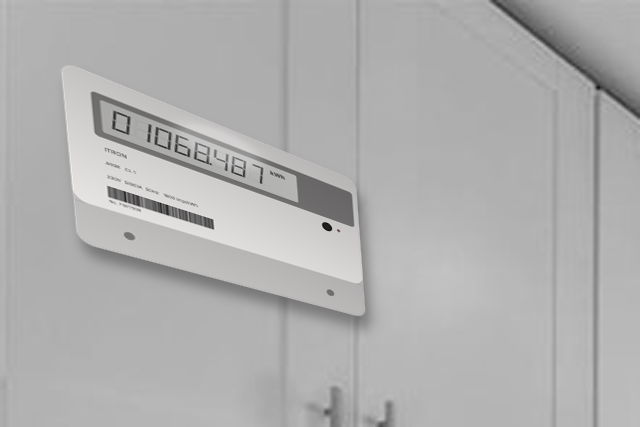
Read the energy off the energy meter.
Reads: 1068.487 kWh
